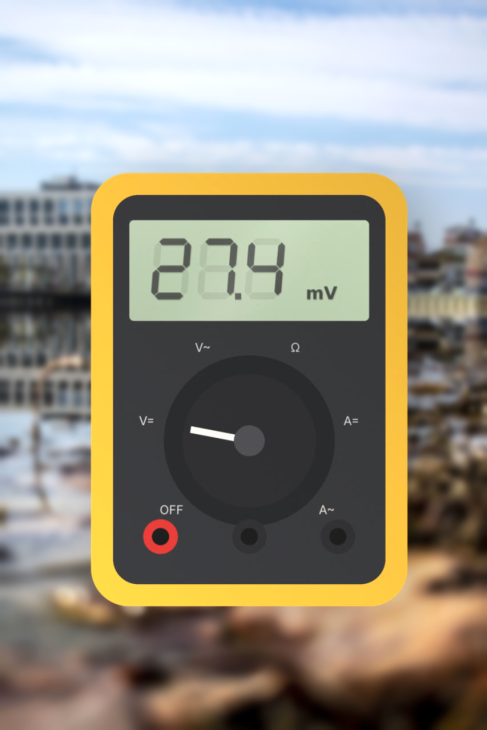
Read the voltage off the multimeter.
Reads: 27.4 mV
